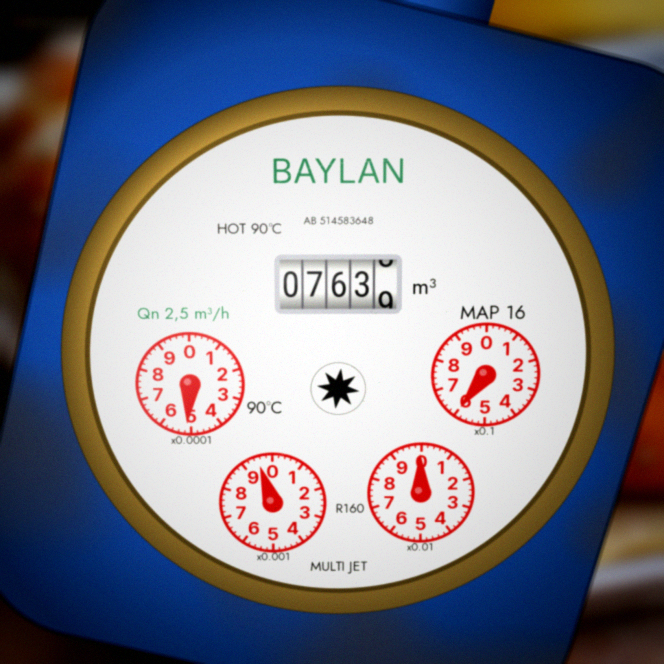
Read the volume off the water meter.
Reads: 7638.5995 m³
